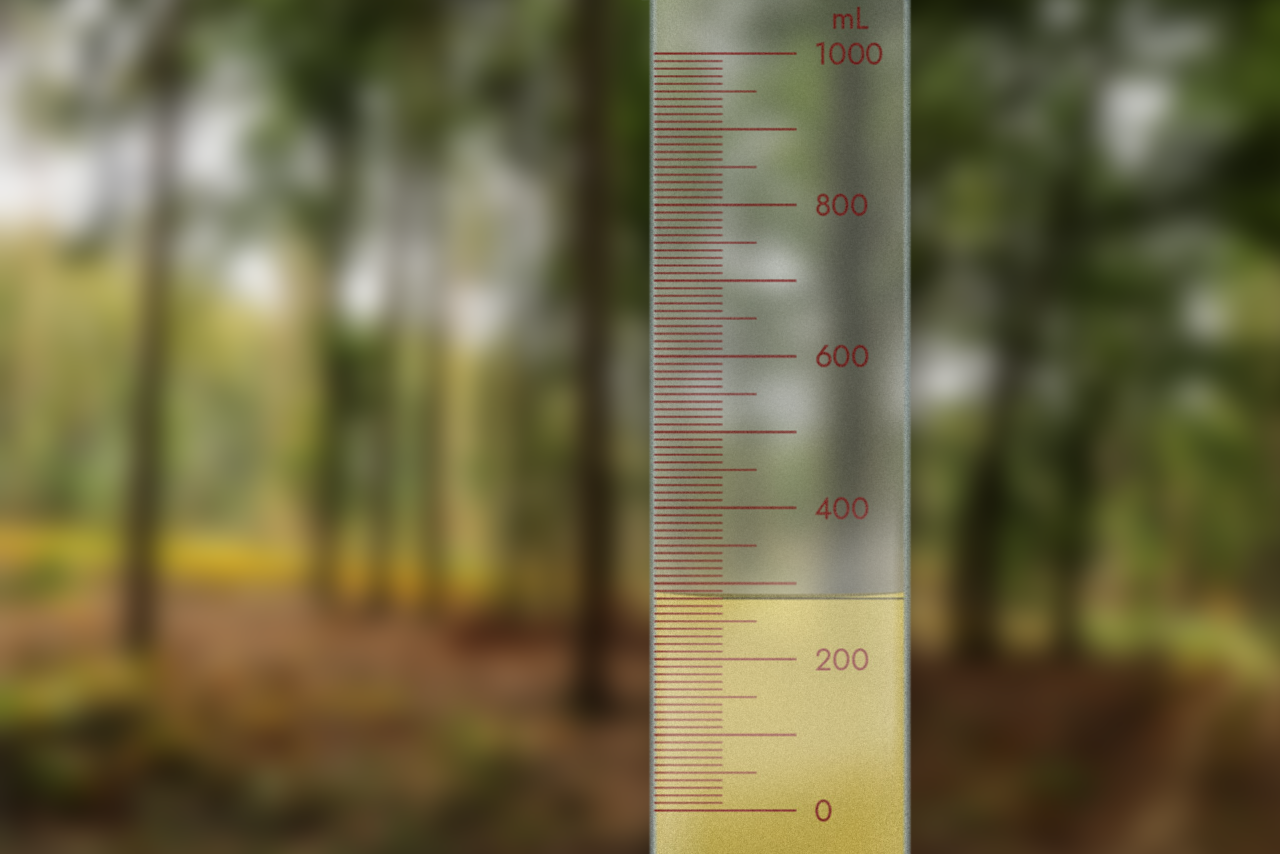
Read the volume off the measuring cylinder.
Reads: 280 mL
